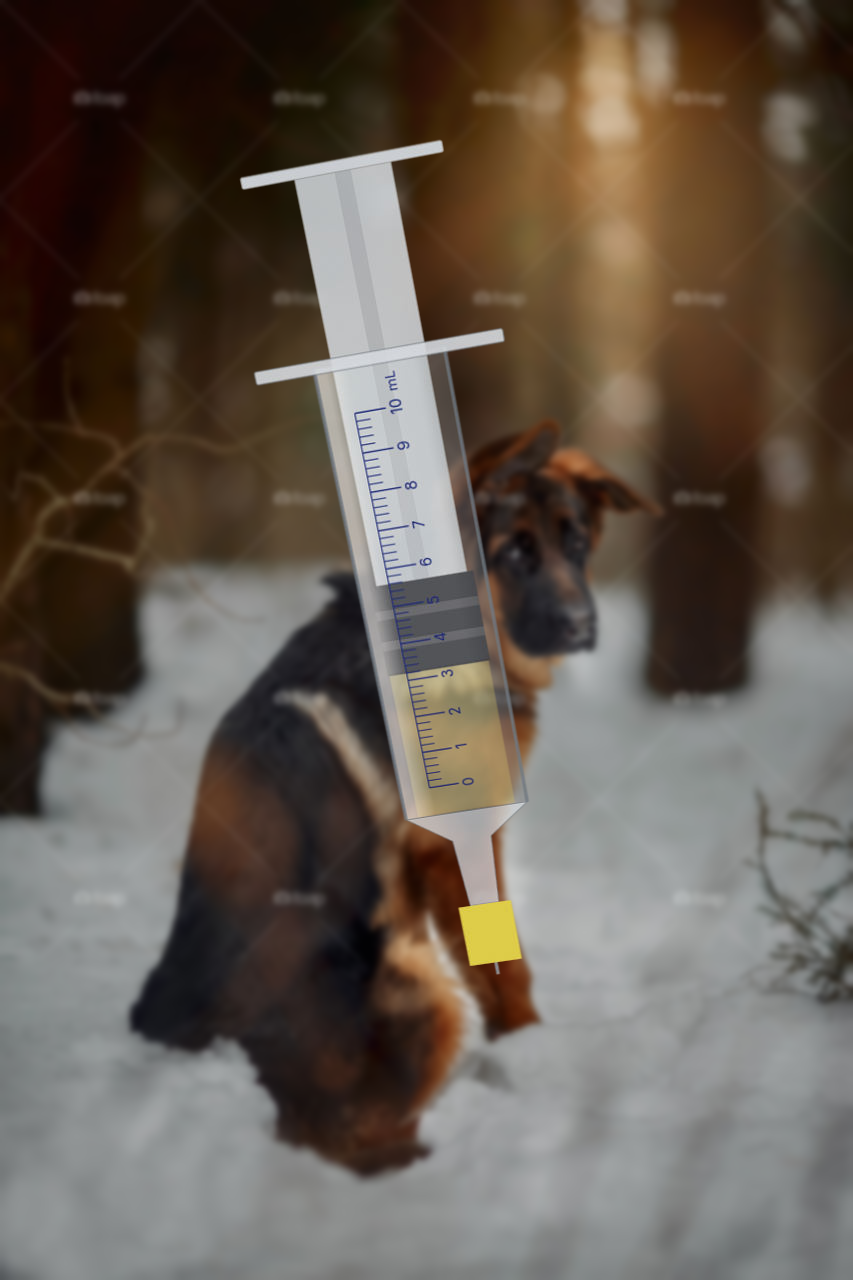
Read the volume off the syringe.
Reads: 3.2 mL
